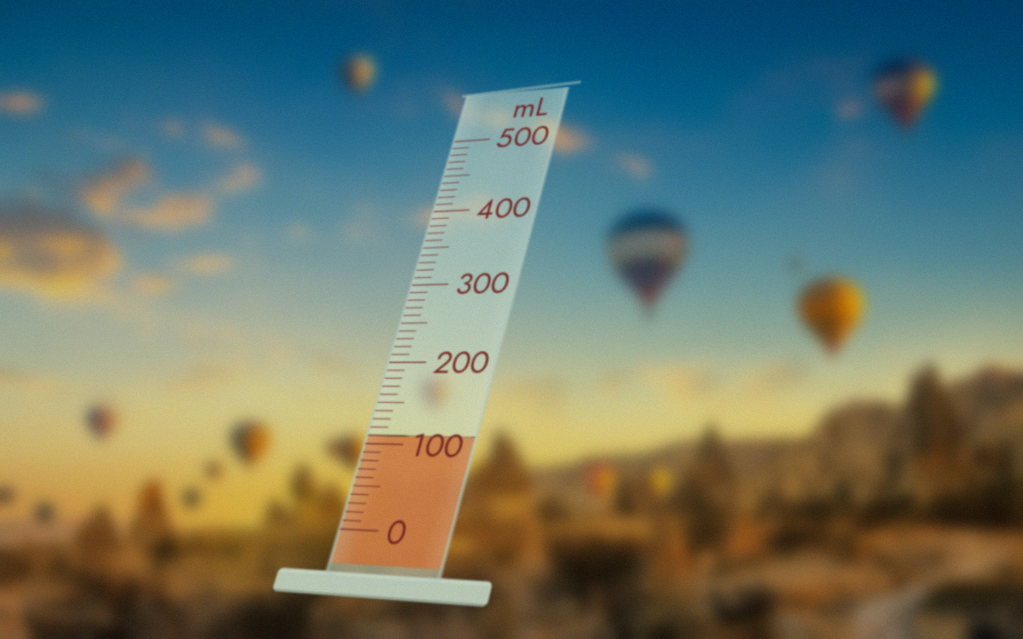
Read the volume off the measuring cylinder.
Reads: 110 mL
